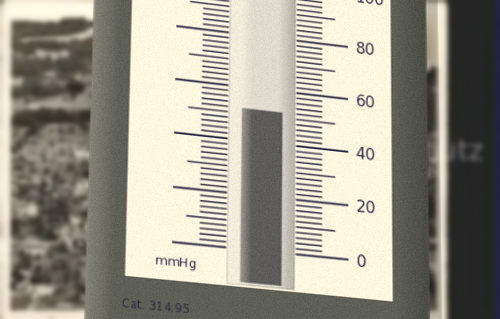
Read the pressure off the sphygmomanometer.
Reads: 52 mmHg
